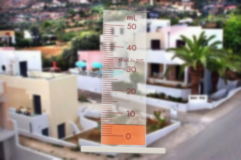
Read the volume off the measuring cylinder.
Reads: 5 mL
